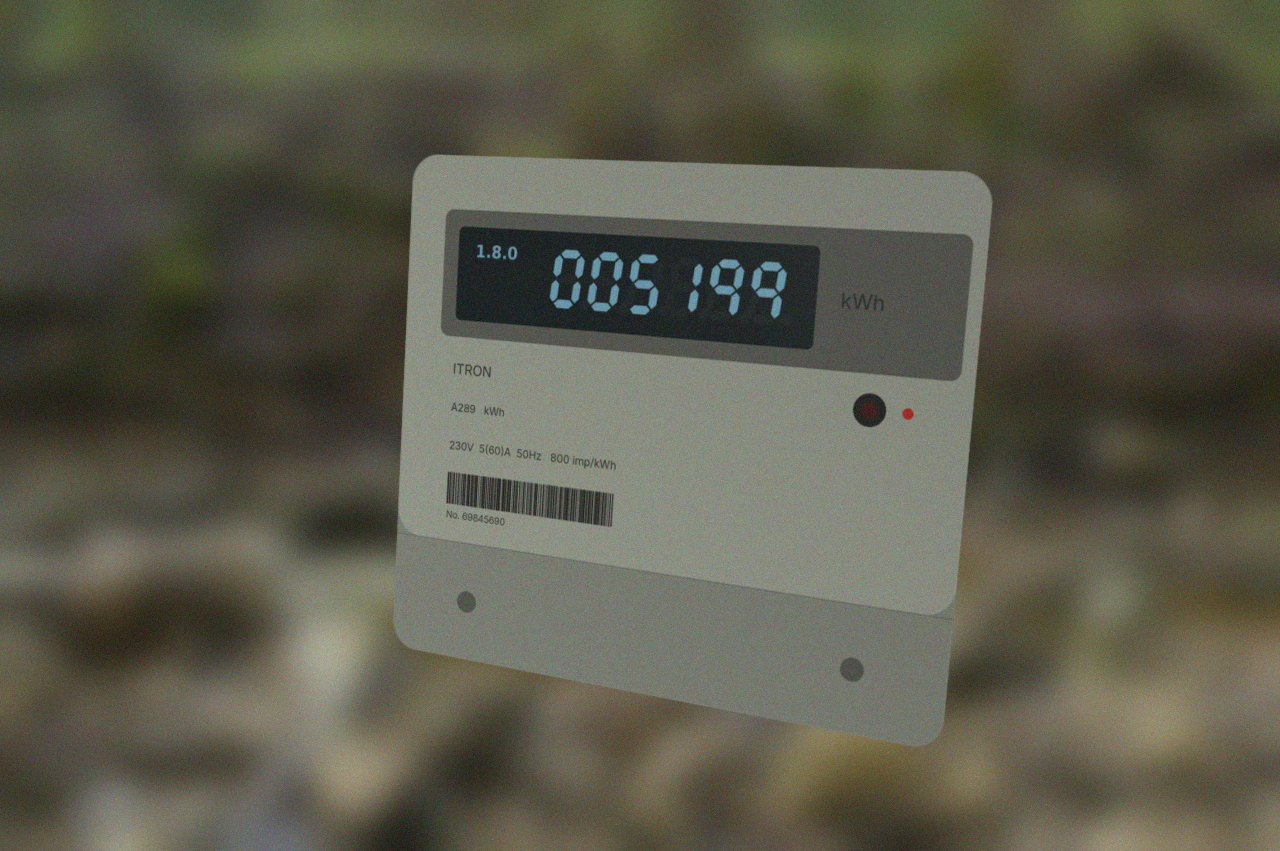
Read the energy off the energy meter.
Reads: 5199 kWh
